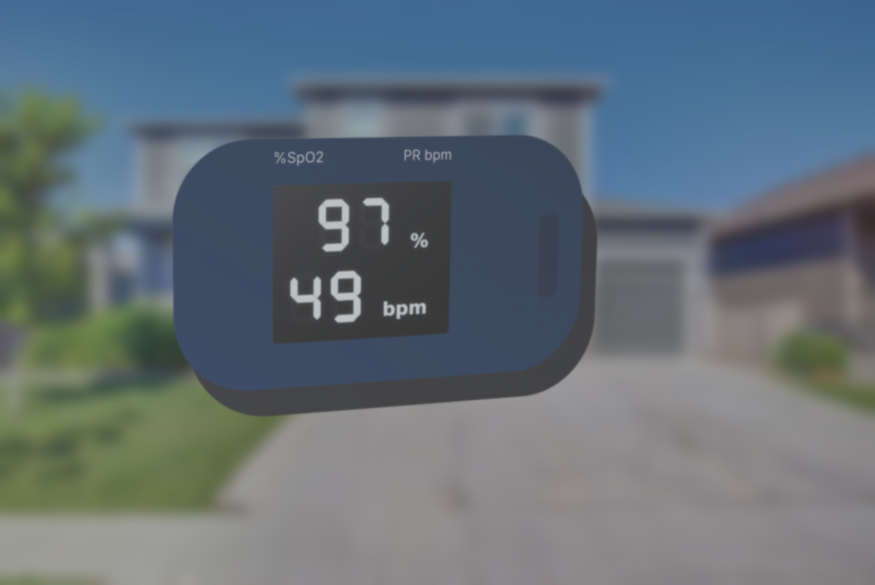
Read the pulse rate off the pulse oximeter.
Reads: 49 bpm
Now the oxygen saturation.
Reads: 97 %
